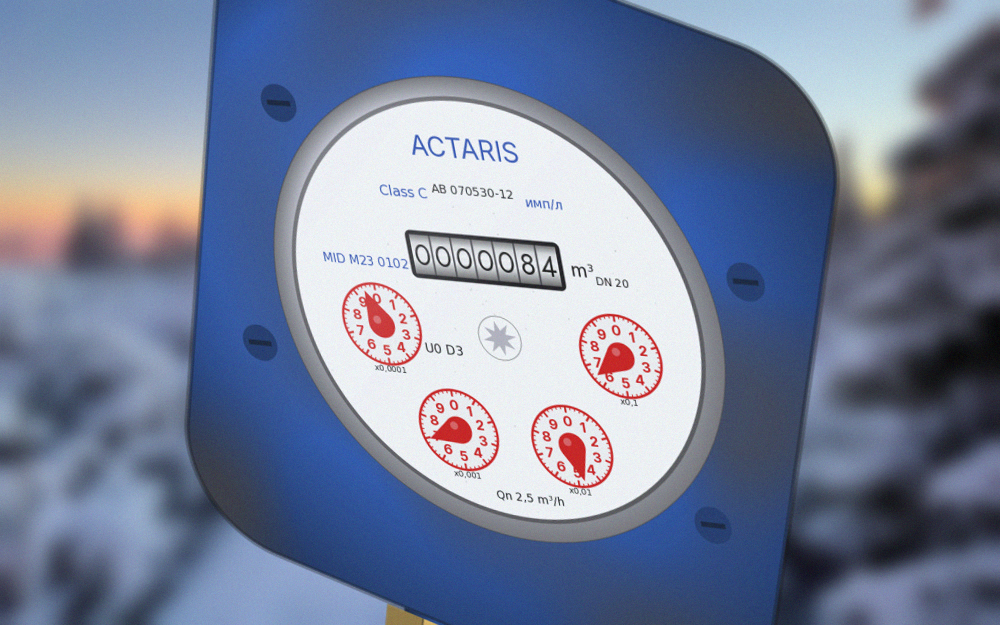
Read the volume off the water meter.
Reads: 84.6469 m³
